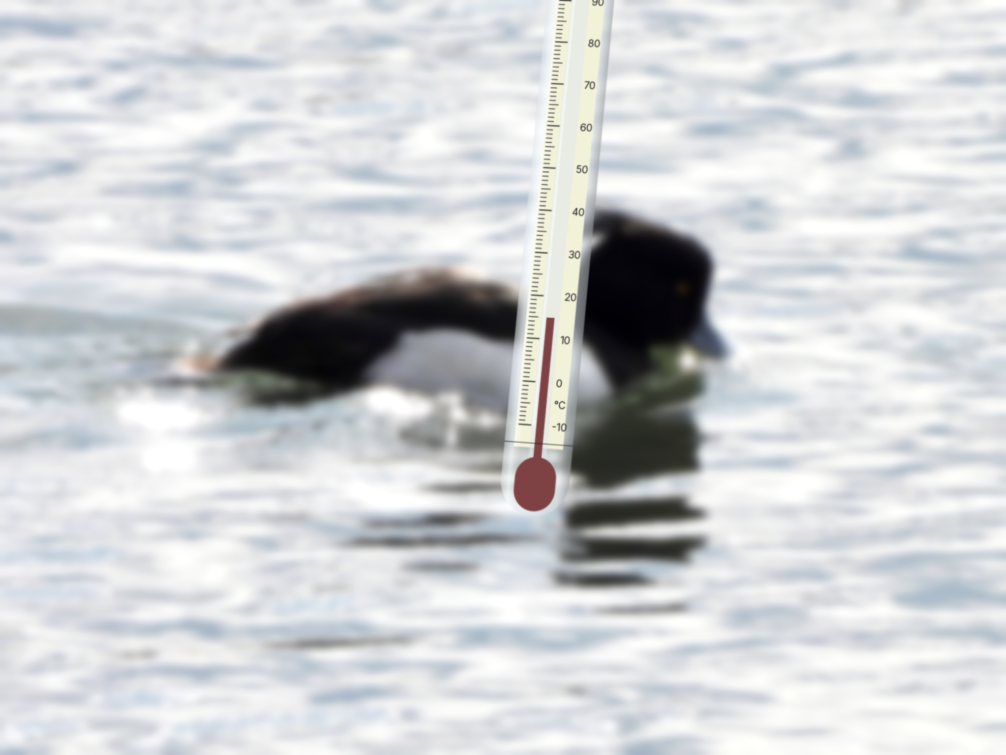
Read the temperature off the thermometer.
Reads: 15 °C
